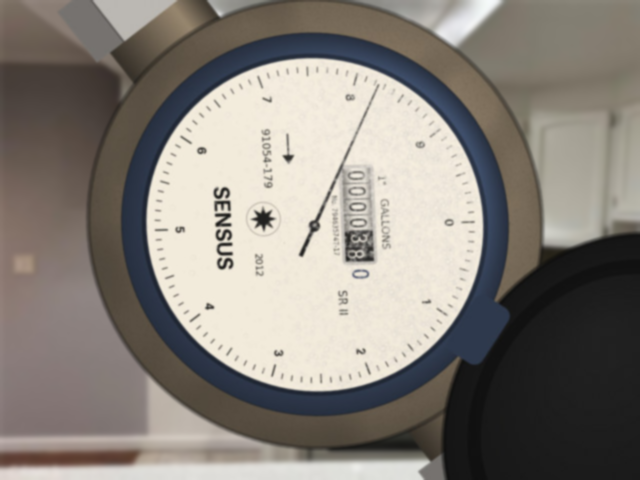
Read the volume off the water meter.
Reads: 378.2 gal
